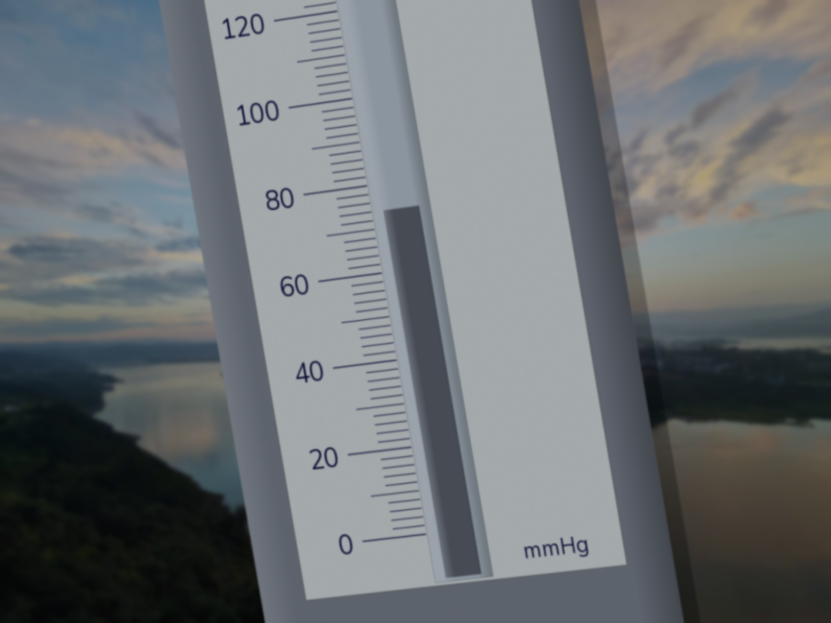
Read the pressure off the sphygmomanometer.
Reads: 74 mmHg
